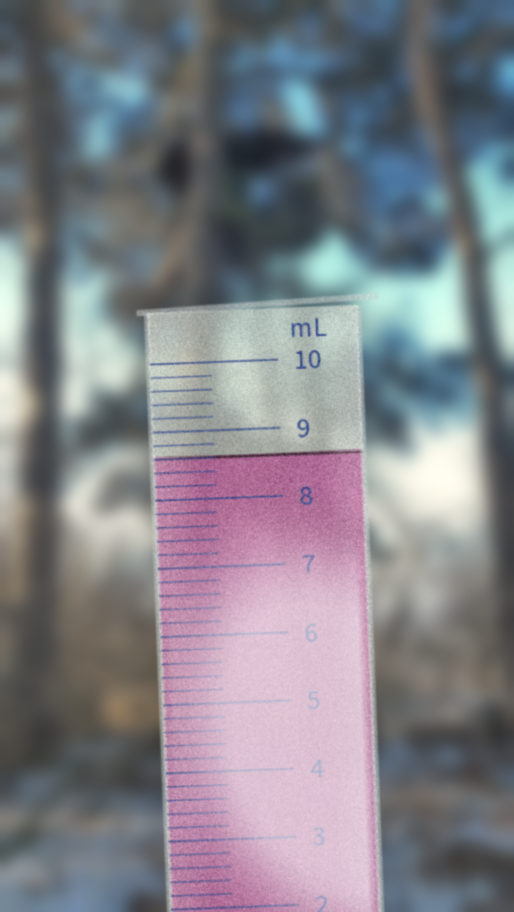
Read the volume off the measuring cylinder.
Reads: 8.6 mL
